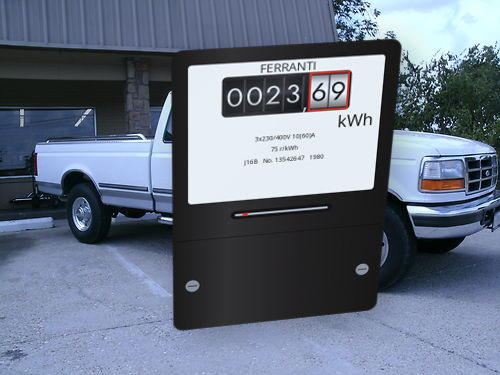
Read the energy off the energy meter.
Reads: 23.69 kWh
